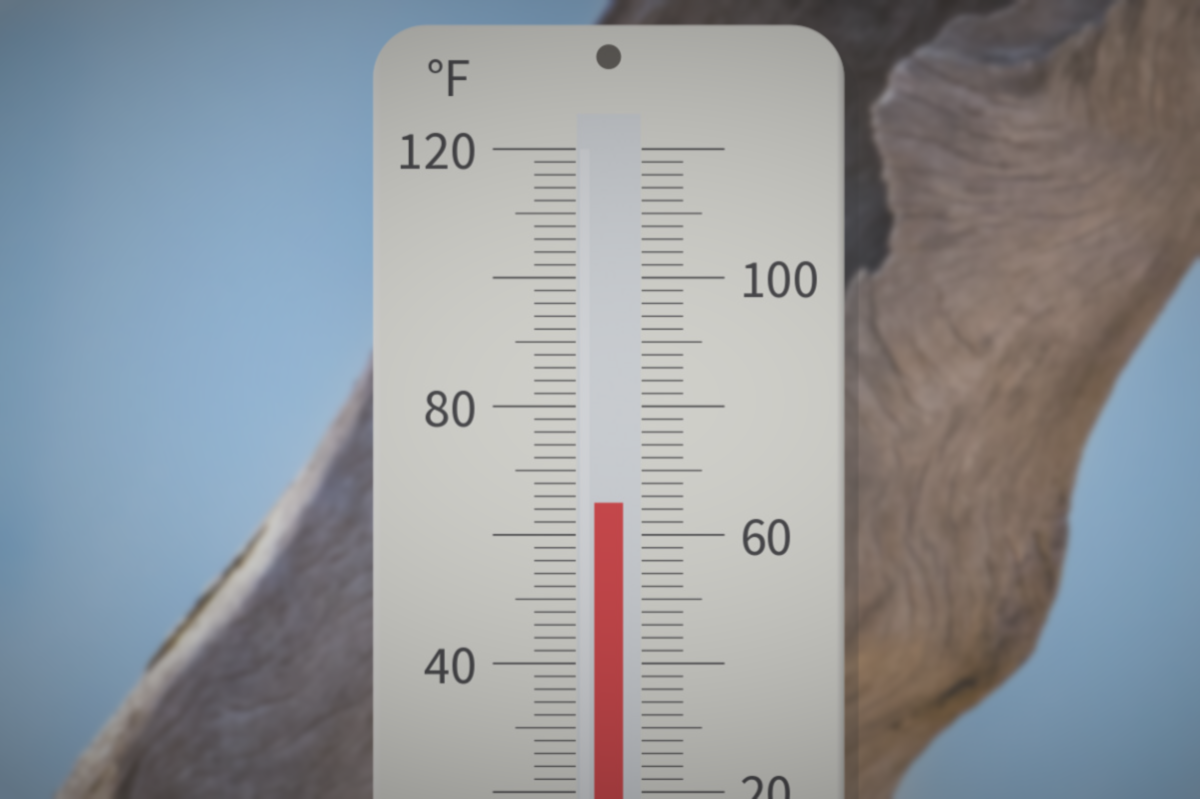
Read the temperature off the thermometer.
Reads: 65 °F
